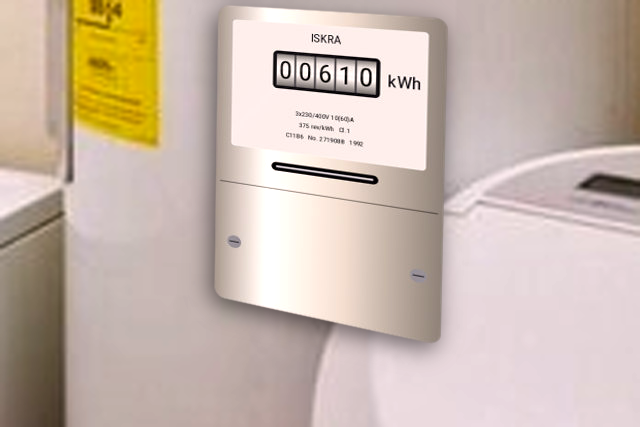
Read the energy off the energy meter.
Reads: 610 kWh
